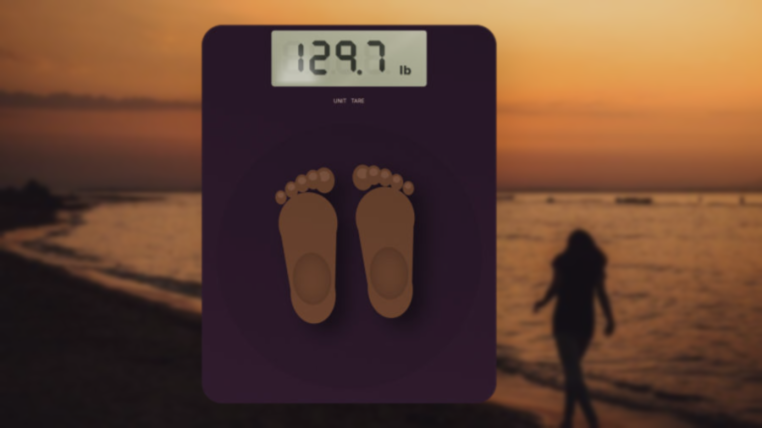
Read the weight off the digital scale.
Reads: 129.7 lb
